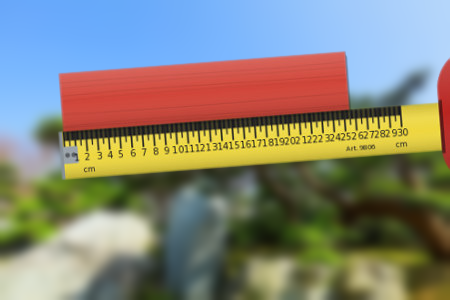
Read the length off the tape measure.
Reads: 25.5 cm
